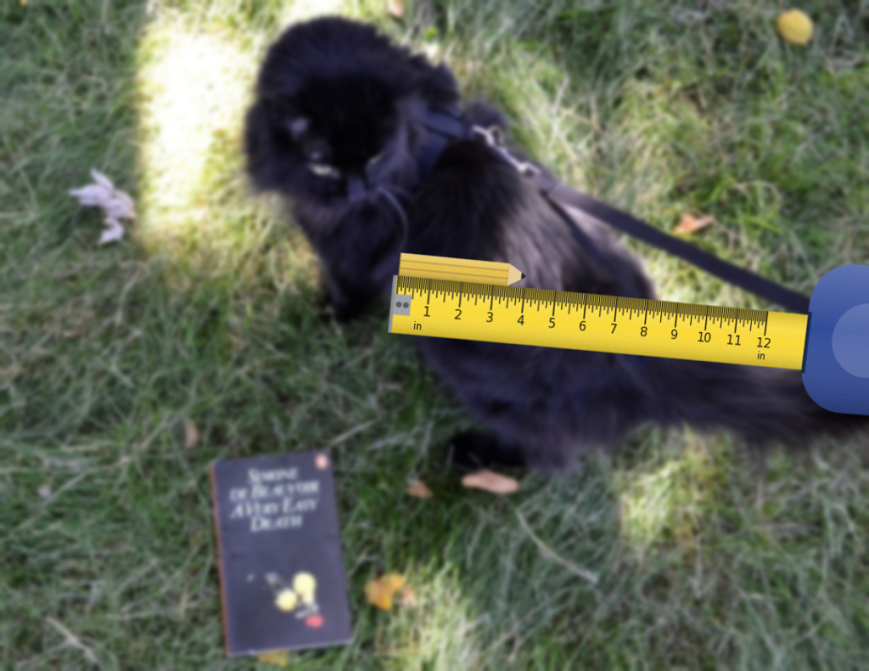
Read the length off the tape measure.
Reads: 4 in
